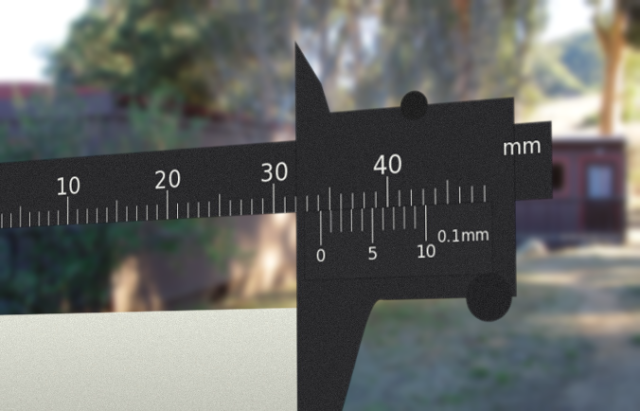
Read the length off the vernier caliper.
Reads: 34.2 mm
